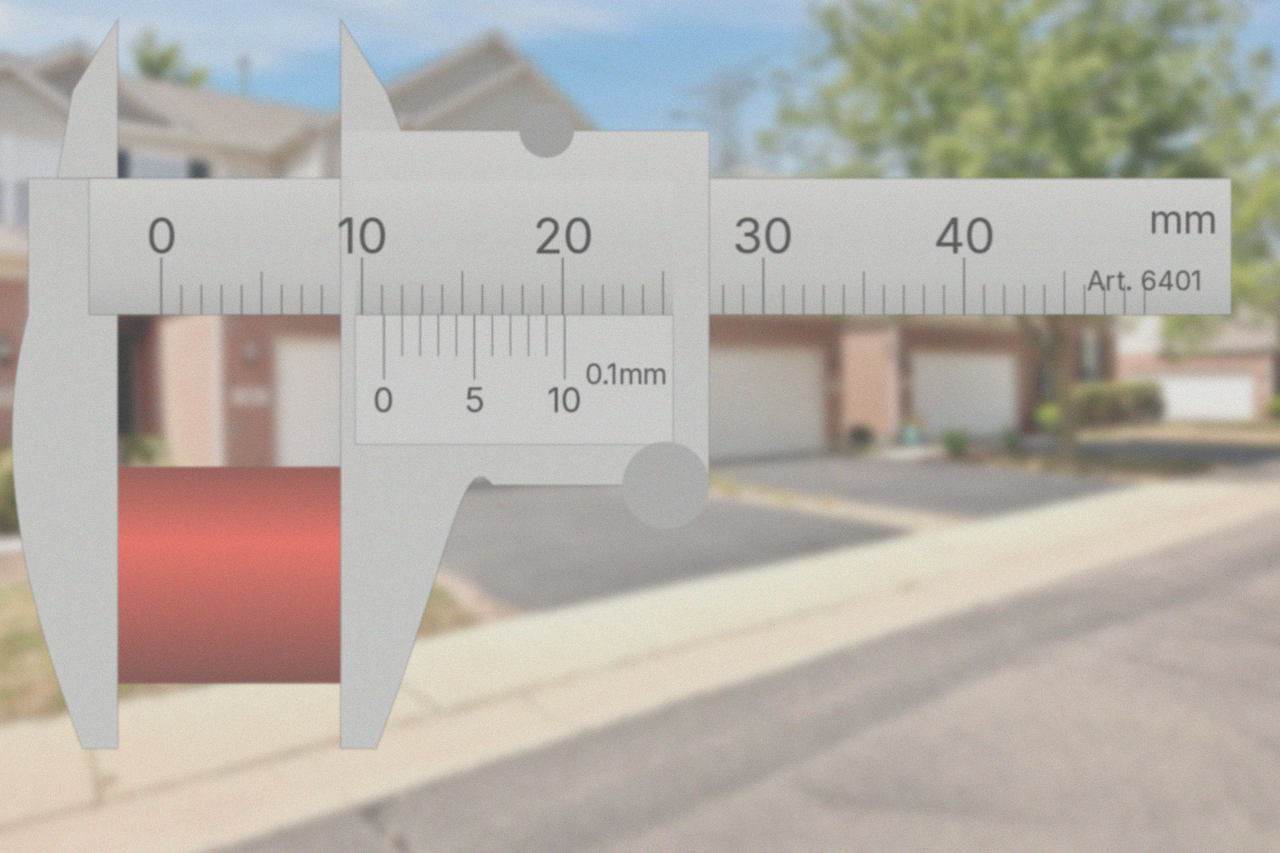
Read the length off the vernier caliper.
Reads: 11.1 mm
